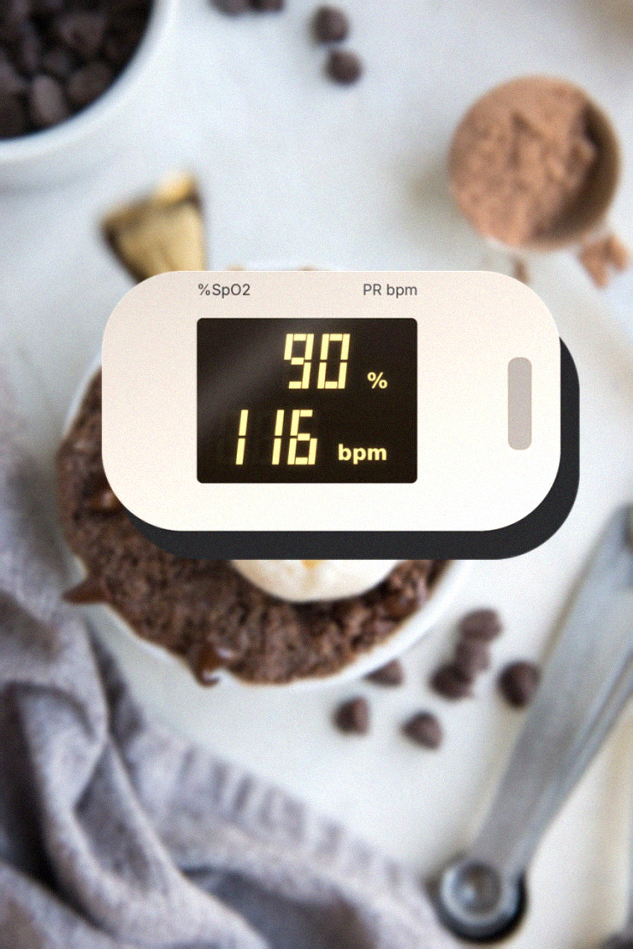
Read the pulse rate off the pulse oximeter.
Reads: 116 bpm
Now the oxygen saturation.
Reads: 90 %
